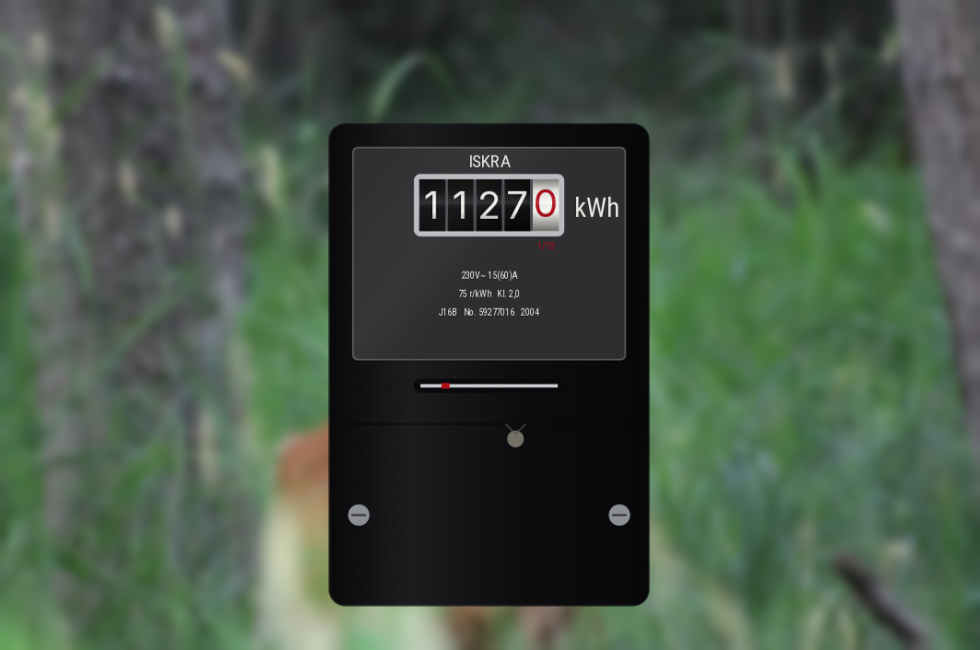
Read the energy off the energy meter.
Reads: 1127.0 kWh
